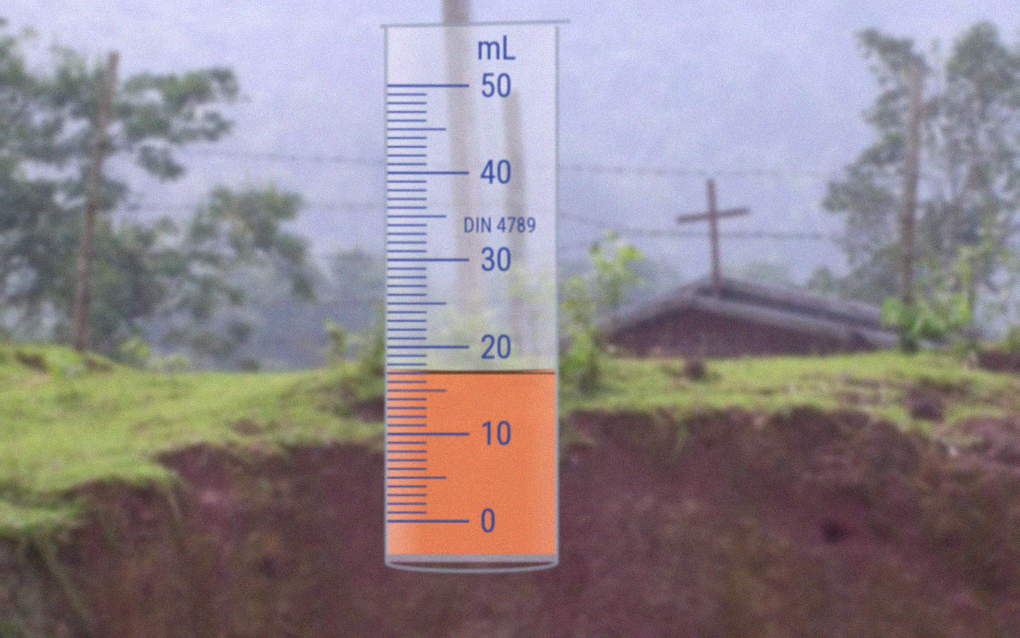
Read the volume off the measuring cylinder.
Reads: 17 mL
